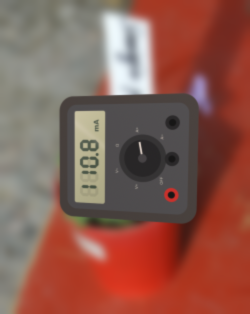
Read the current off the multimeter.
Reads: 110.8 mA
